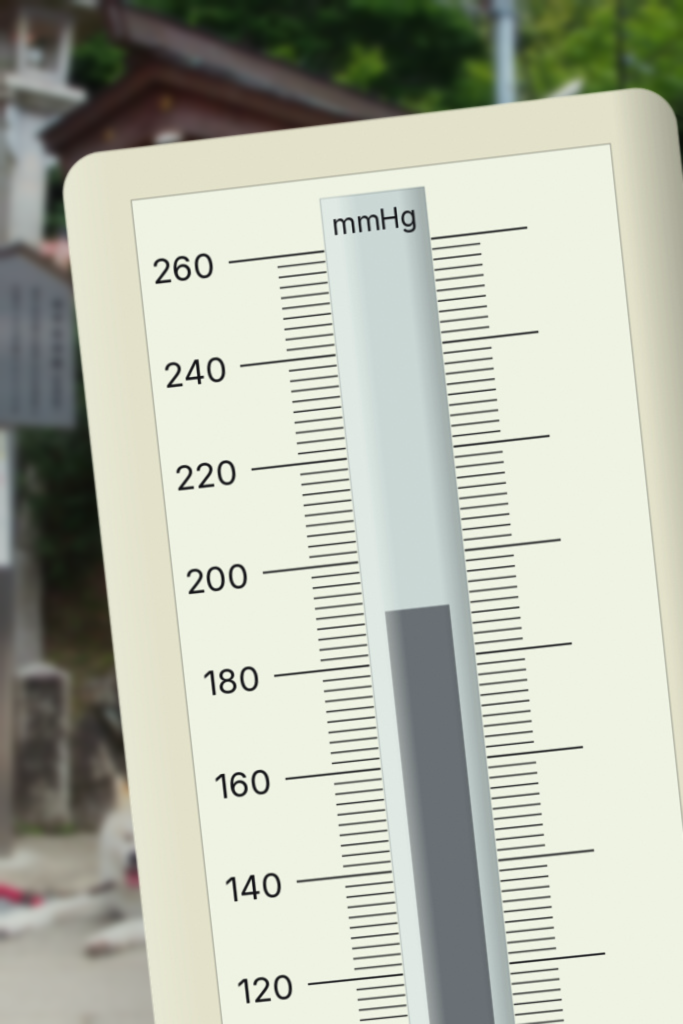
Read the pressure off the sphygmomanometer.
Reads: 190 mmHg
